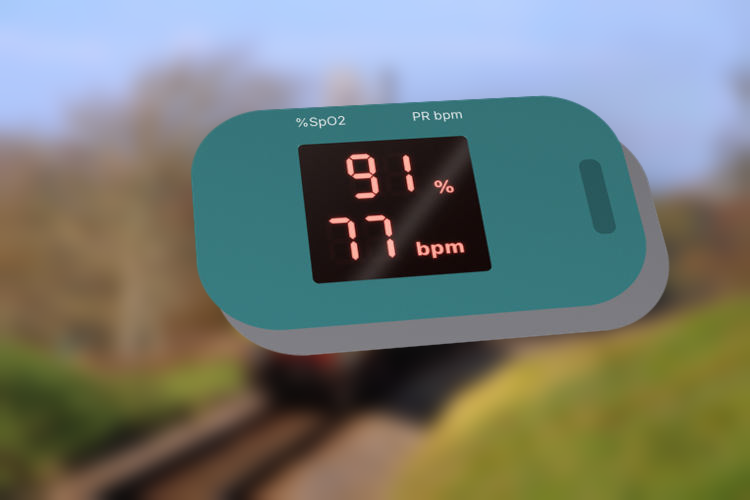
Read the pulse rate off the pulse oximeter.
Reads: 77 bpm
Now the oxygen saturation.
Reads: 91 %
